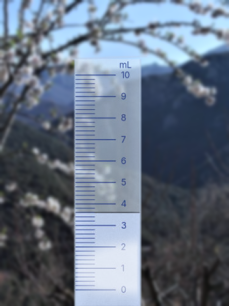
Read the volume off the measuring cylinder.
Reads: 3.6 mL
